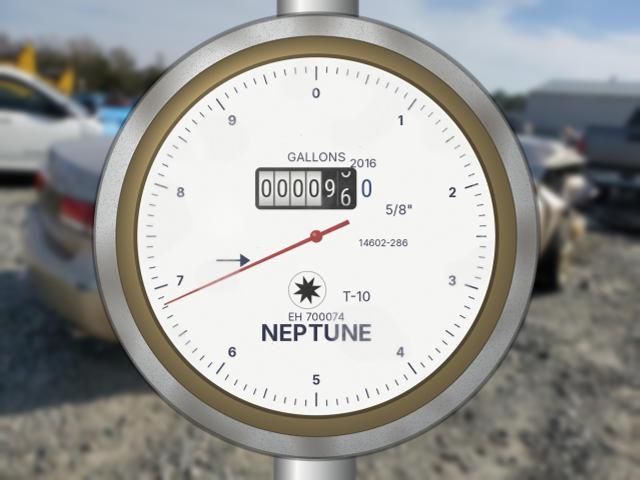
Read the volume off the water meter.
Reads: 956.8 gal
